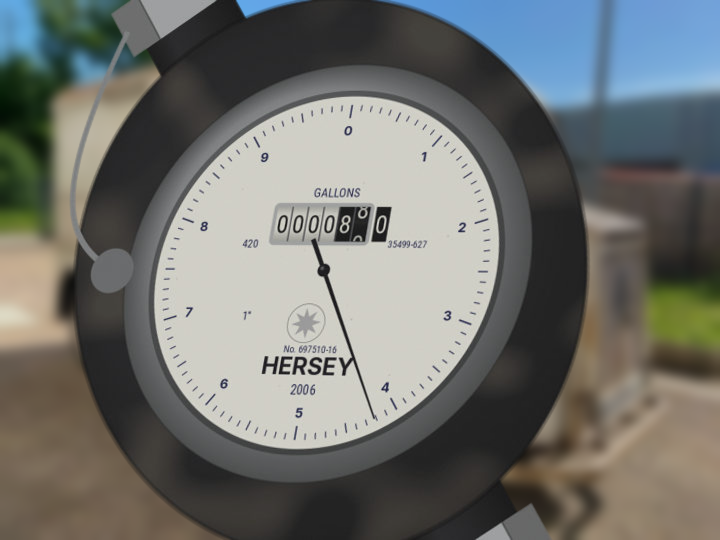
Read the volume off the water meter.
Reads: 884.2 gal
